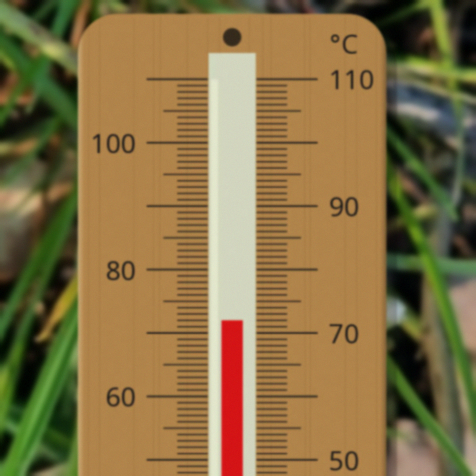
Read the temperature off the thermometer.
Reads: 72 °C
